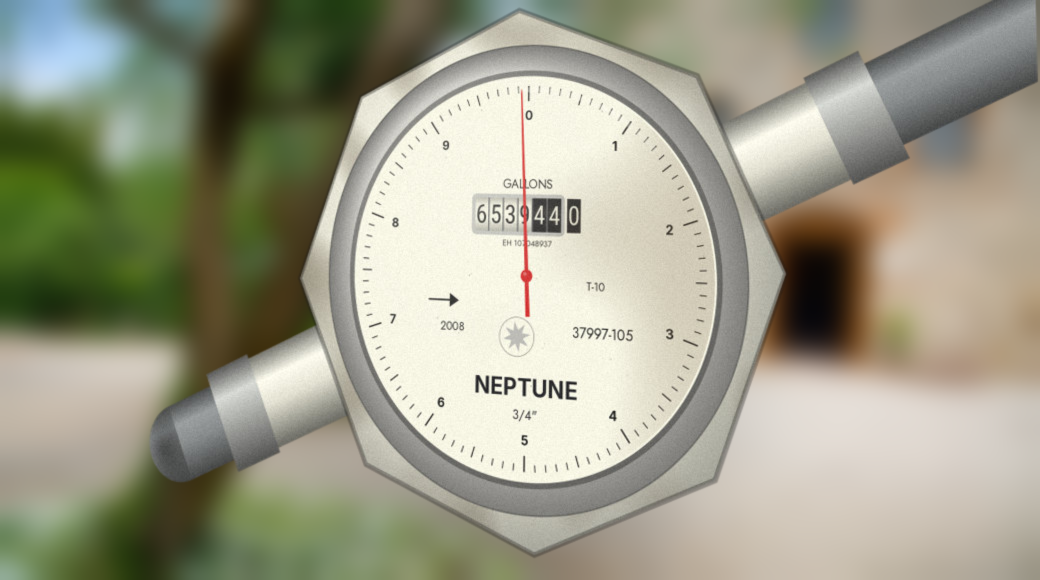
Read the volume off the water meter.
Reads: 6539439.9 gal
